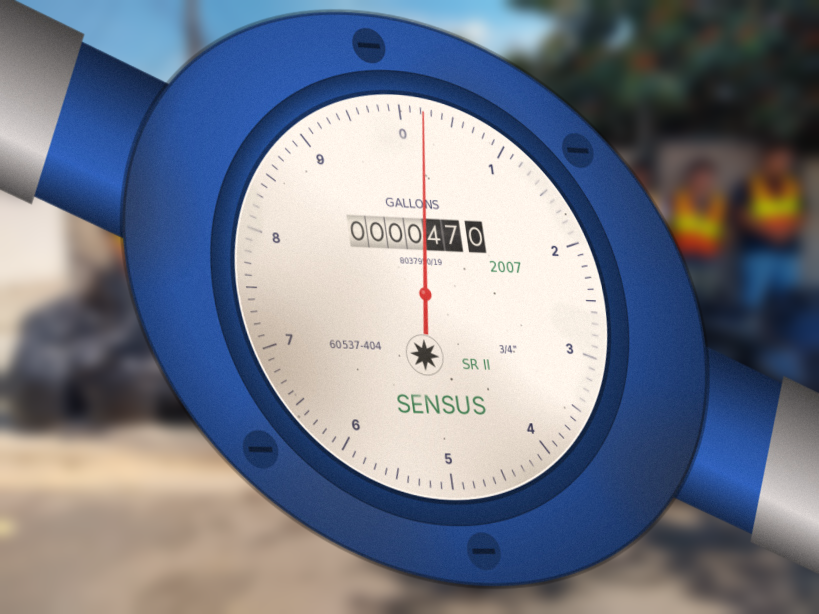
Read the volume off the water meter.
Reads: 470.2 gal
